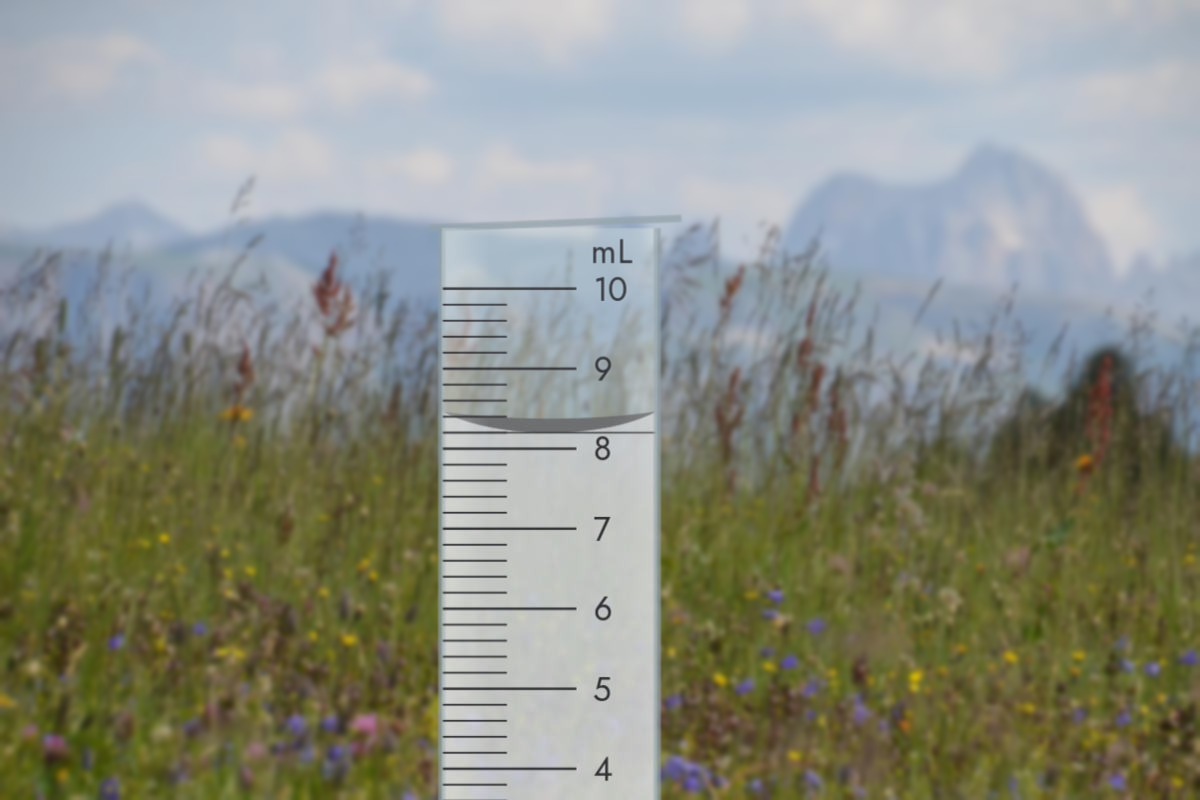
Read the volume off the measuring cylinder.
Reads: 8.2 mL
